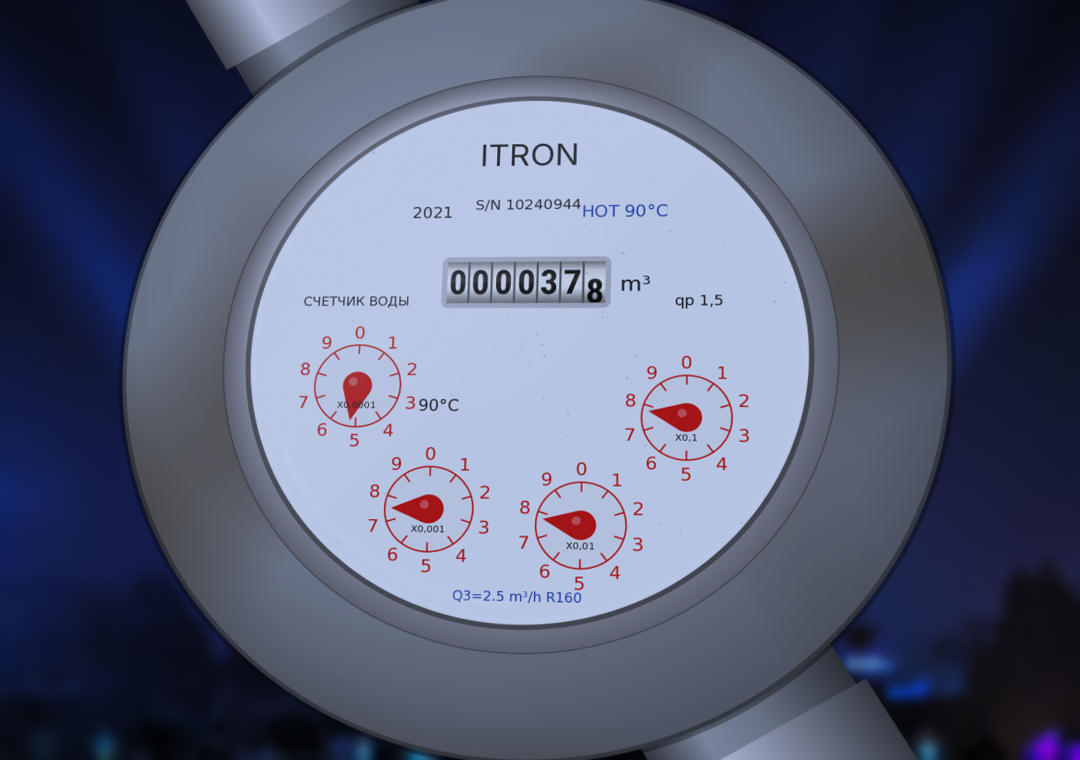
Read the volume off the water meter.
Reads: 377.7775 m³
